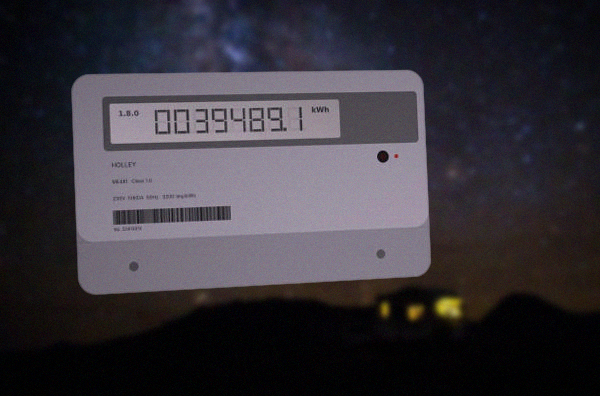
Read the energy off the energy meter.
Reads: 39489.1 kWh
